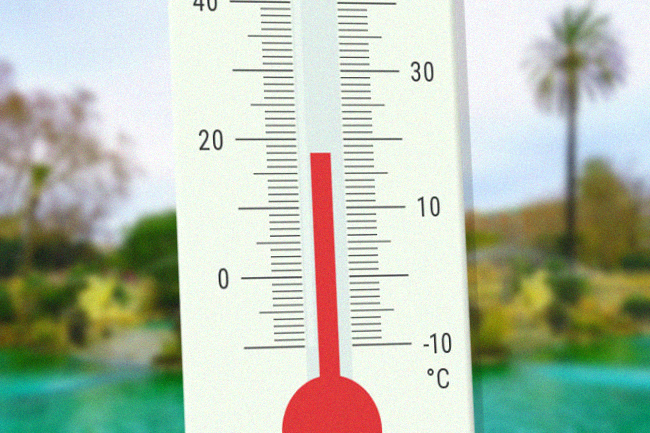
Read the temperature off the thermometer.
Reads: 18 °C
